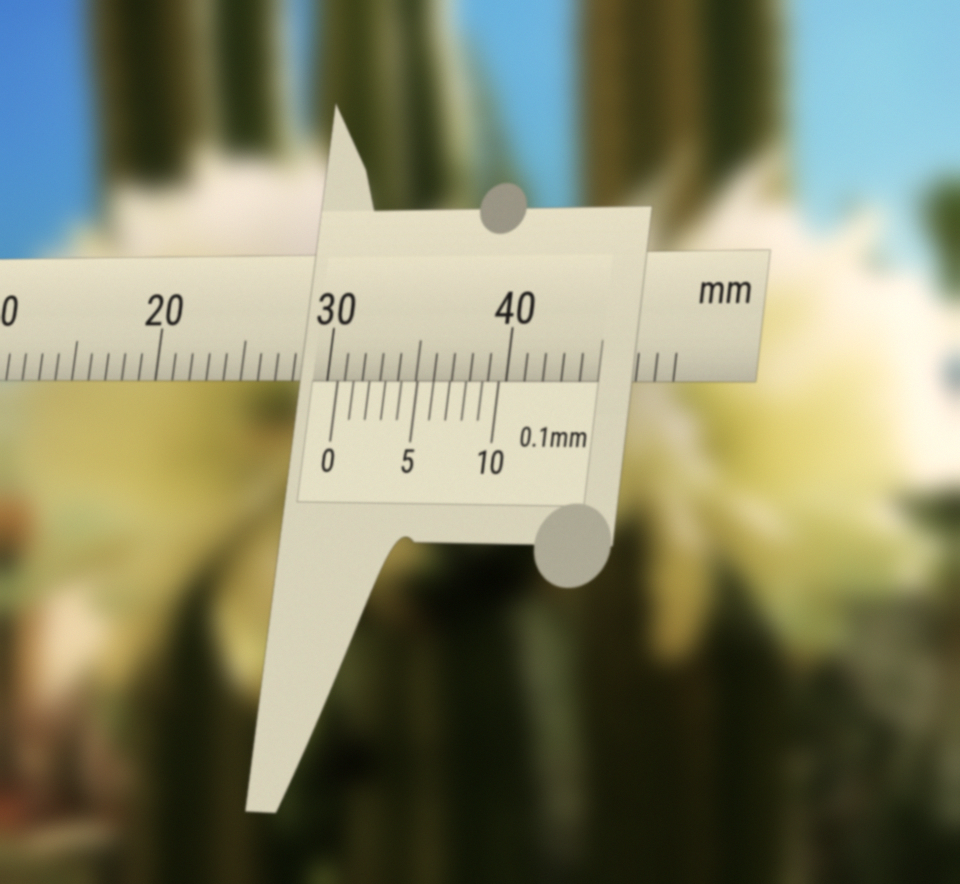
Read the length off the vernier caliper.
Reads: 30.6 mm
